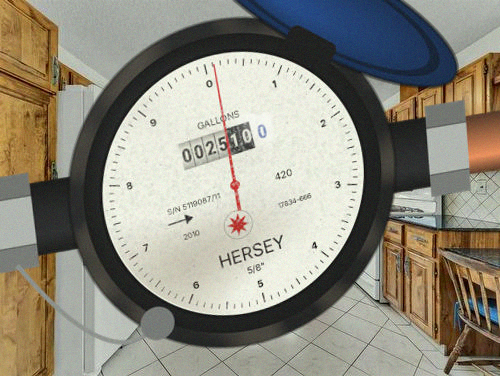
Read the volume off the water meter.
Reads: 25100.1 gal
